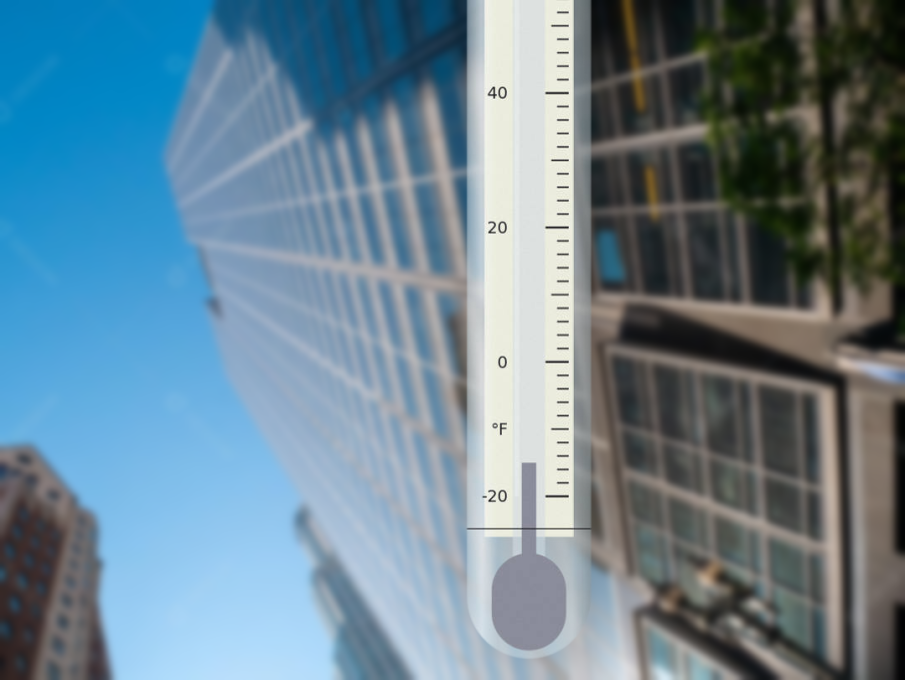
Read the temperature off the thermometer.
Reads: -15 °F
